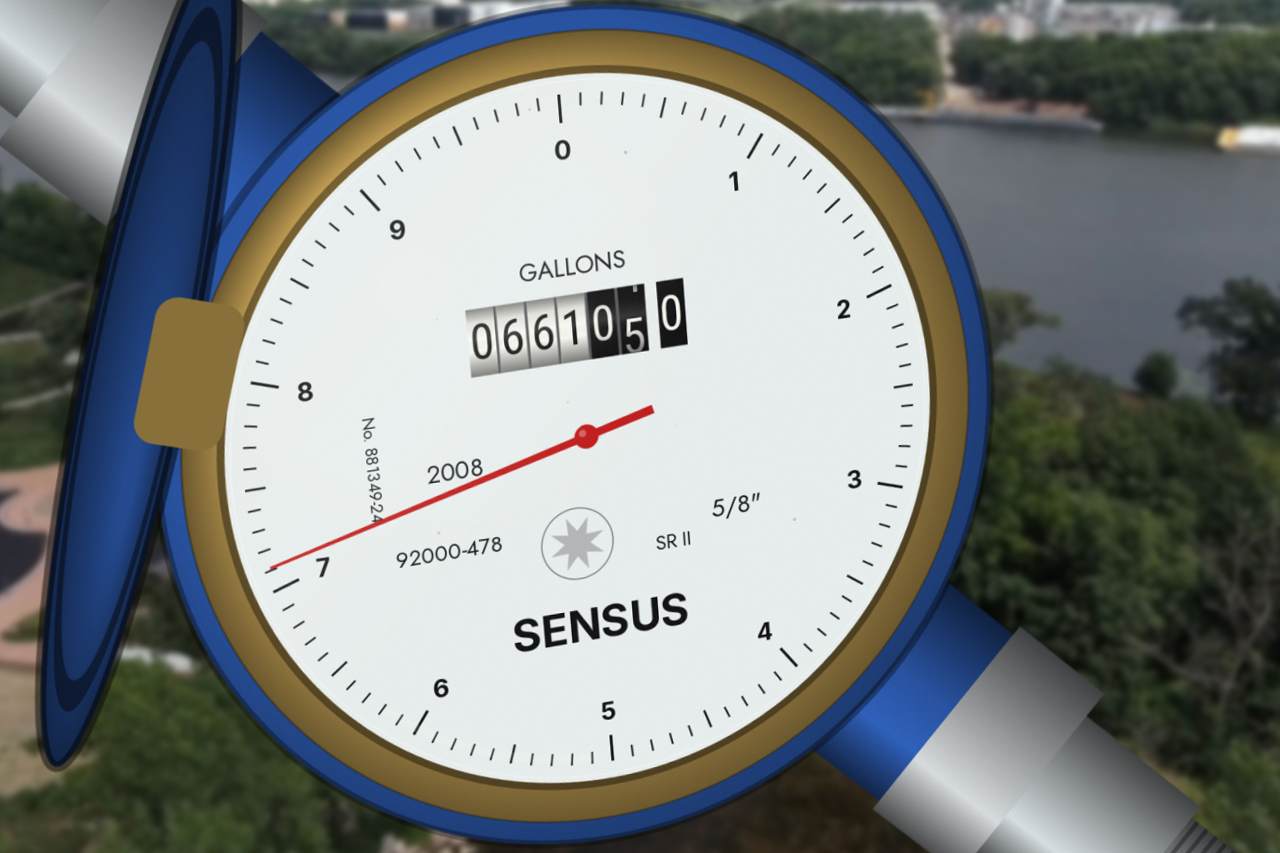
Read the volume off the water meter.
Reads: 661047.1 gal
